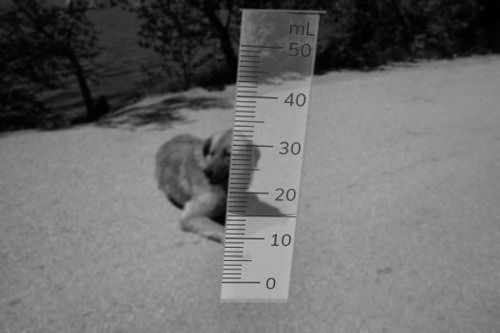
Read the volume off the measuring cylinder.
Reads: 15 mL
